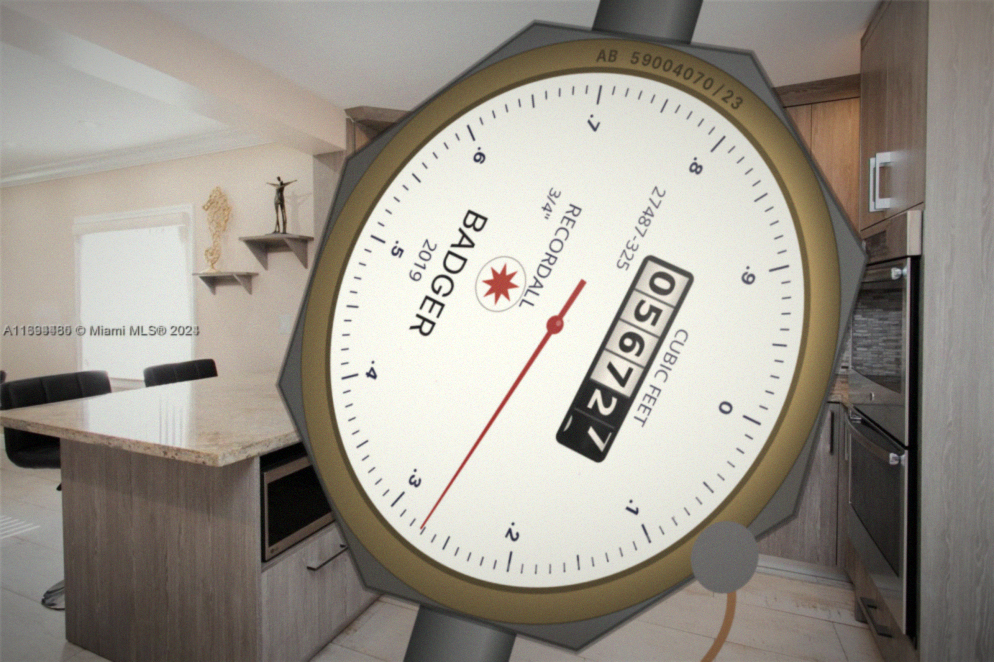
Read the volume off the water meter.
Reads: 56727.27 ft³
